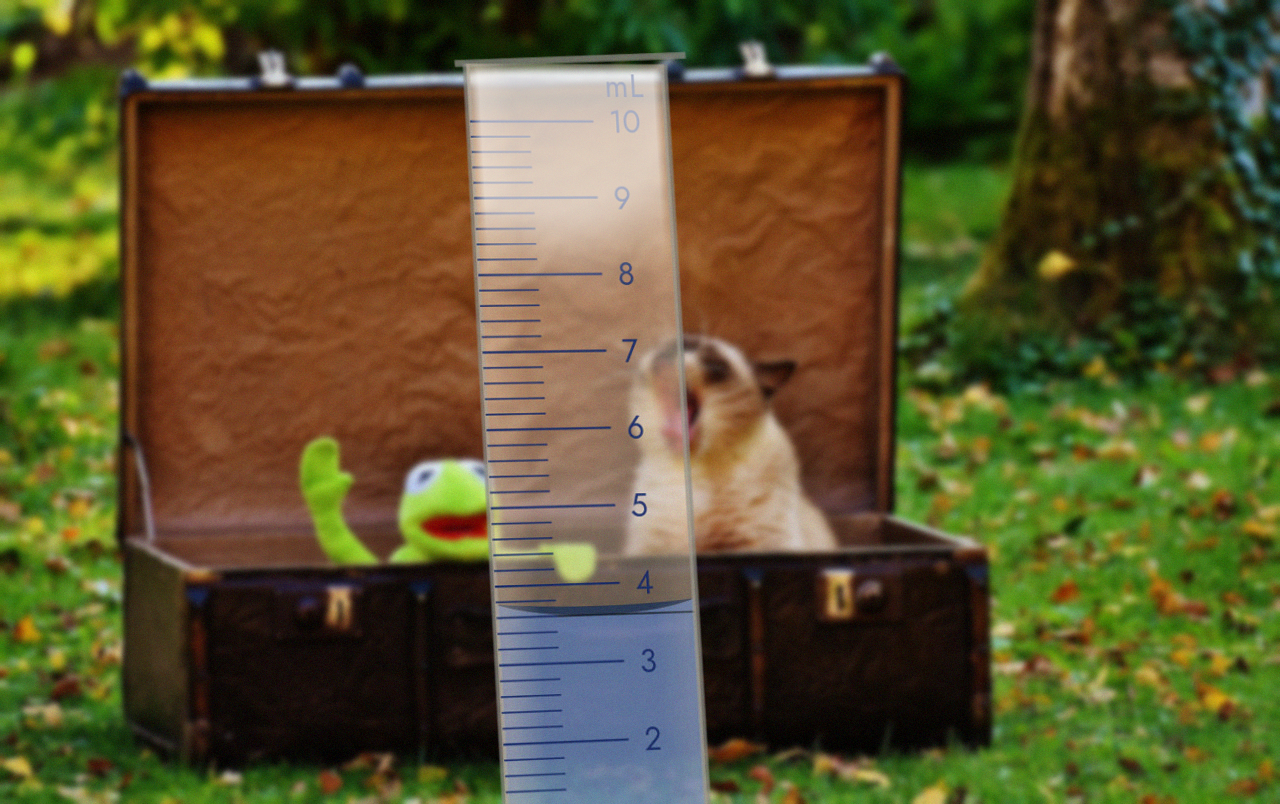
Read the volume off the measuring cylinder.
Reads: 3.6 mL
